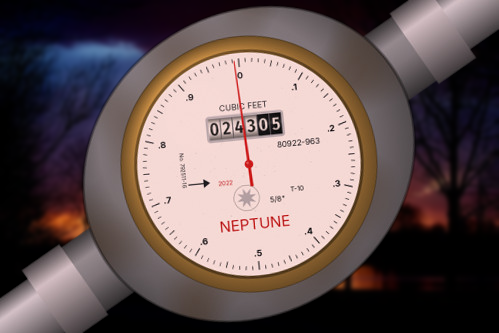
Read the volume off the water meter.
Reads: 24304.99 ft³
